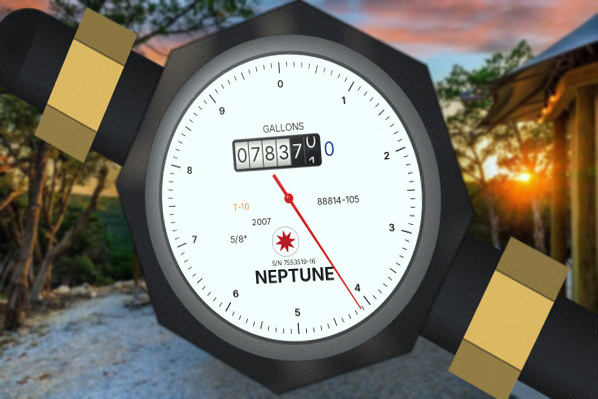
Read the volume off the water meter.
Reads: 783704.1 gal
